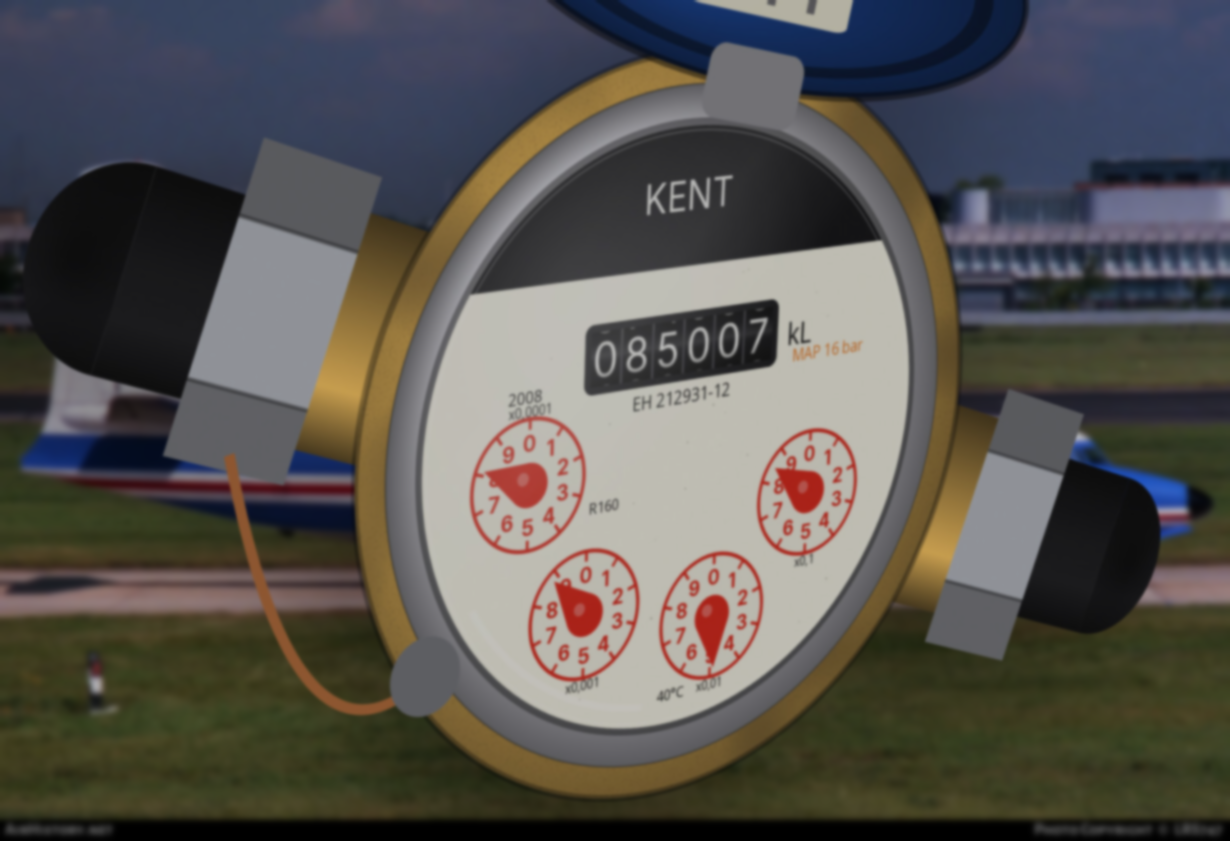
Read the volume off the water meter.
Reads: 85007.8488 kL
